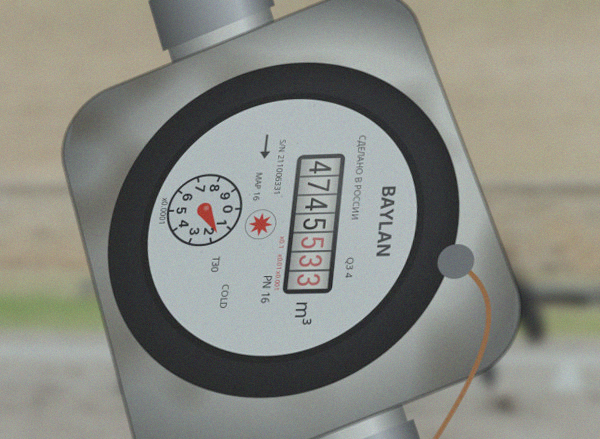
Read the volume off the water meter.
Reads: 4745.5331 m³
